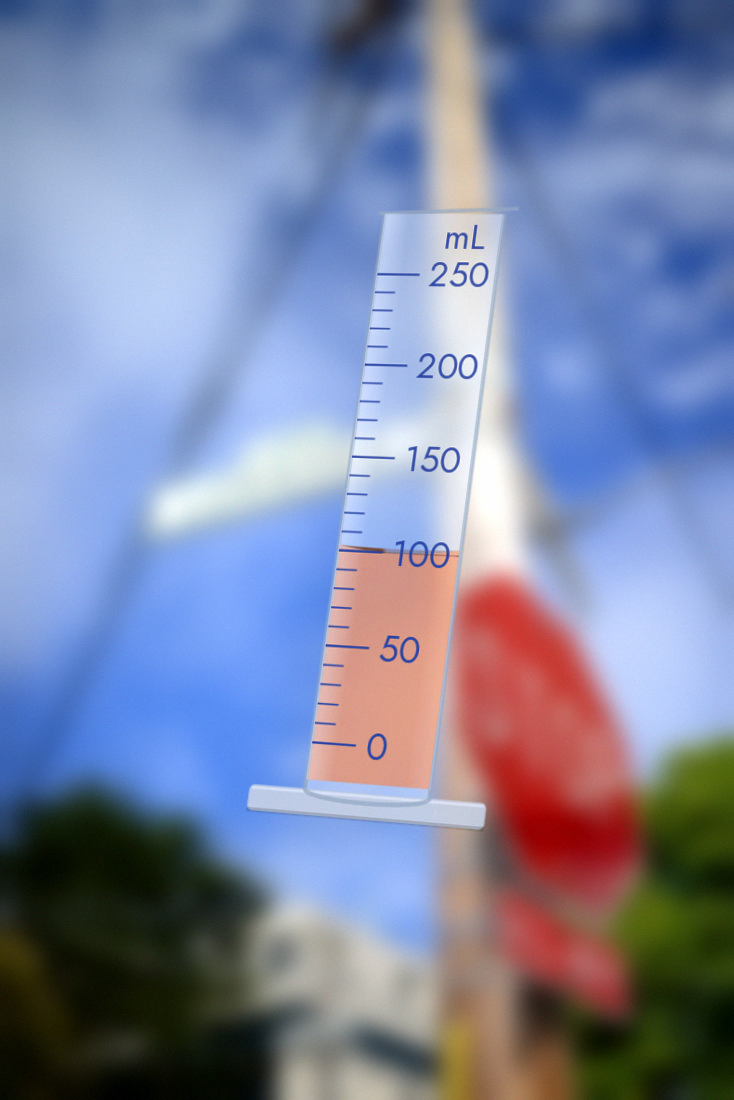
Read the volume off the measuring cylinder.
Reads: 100 mL
